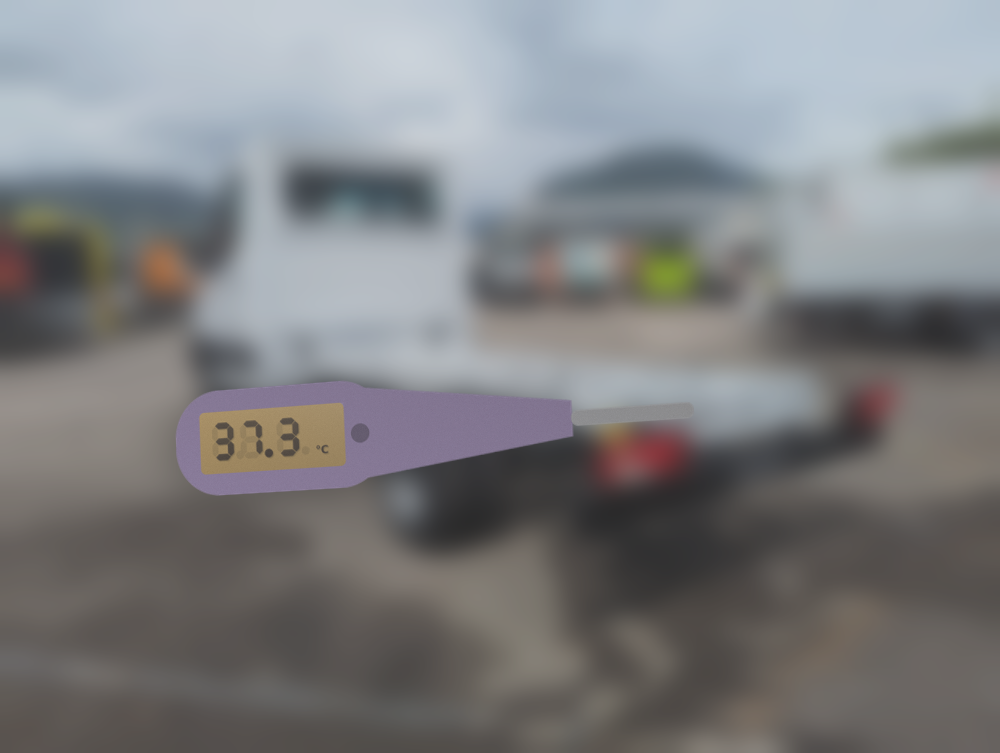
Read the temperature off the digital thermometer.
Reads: 37.3 °C
